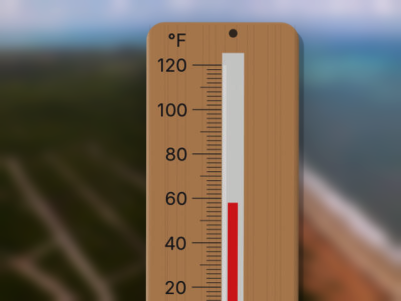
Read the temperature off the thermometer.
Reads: 58 °F
